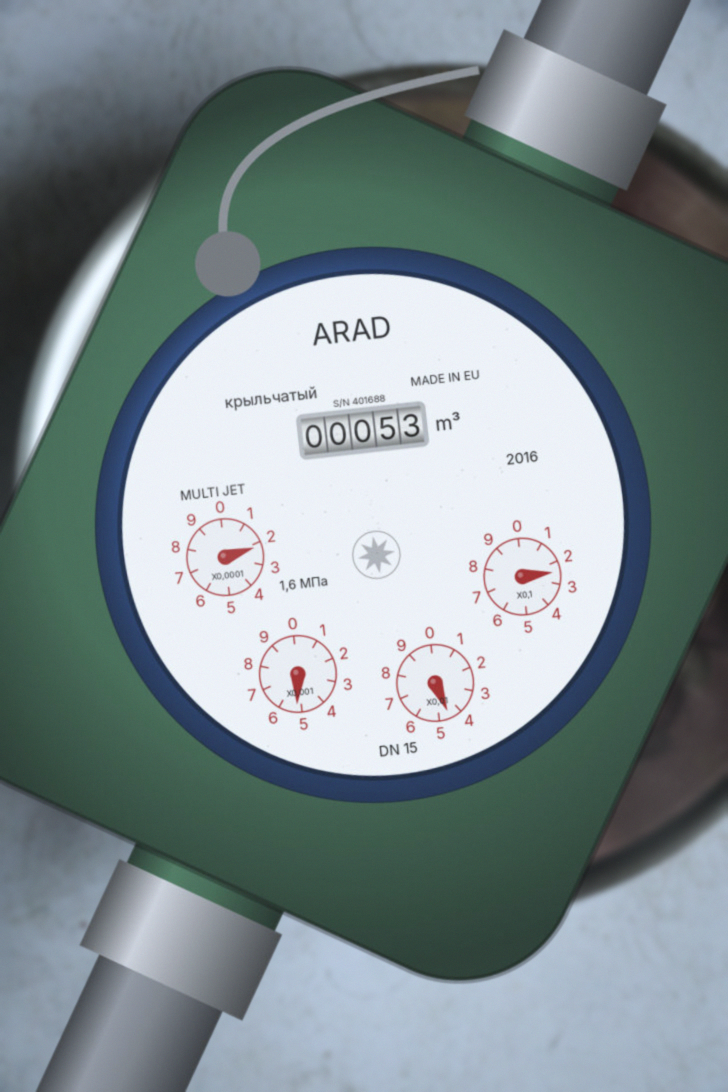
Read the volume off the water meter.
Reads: 53.2452 m³
